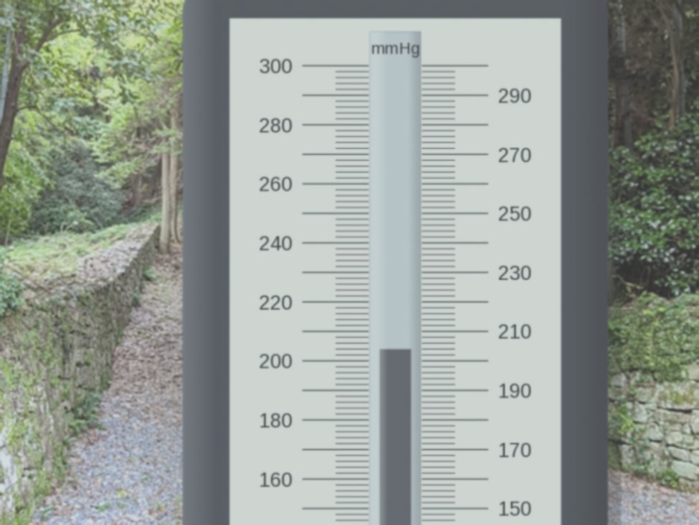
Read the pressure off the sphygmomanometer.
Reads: 204 mmHg
